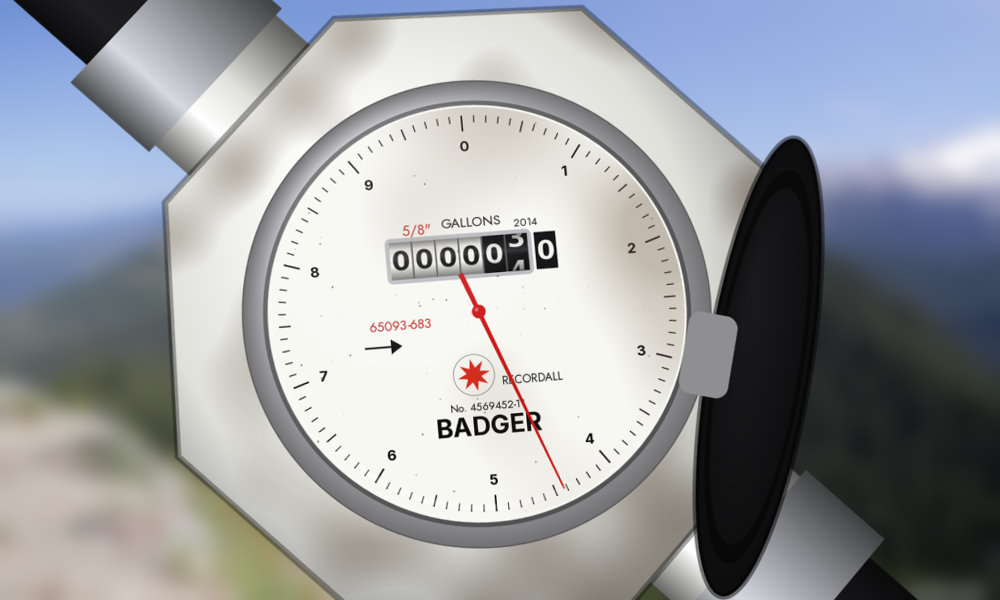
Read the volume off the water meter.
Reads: 34.4 gal
